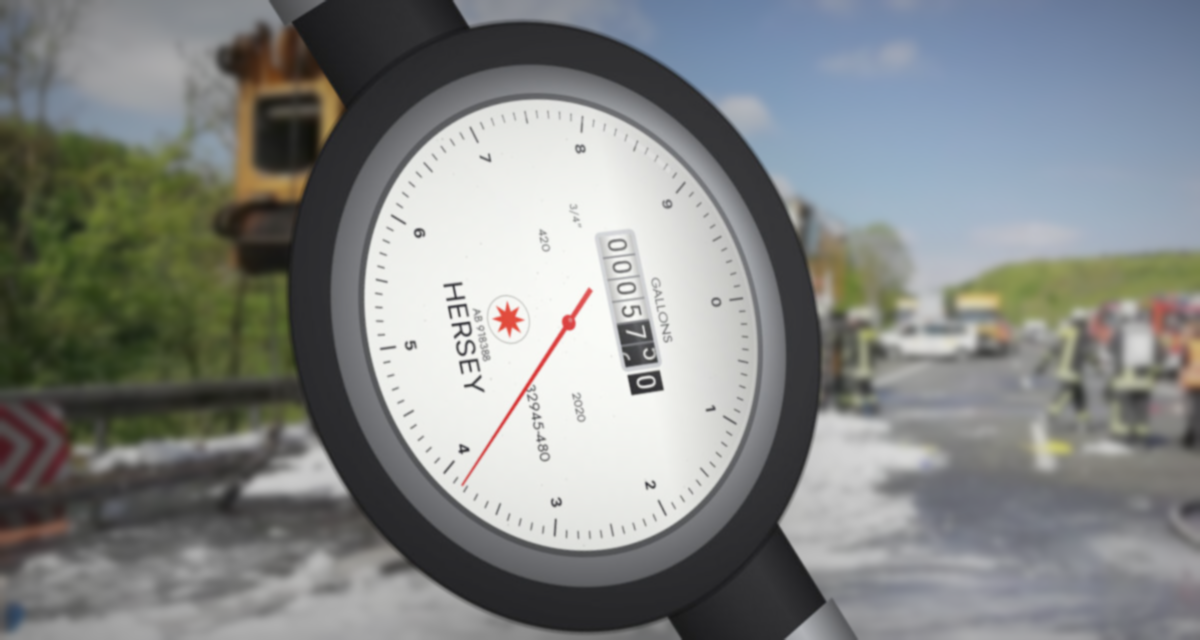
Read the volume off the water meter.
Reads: 5753.8 gal
